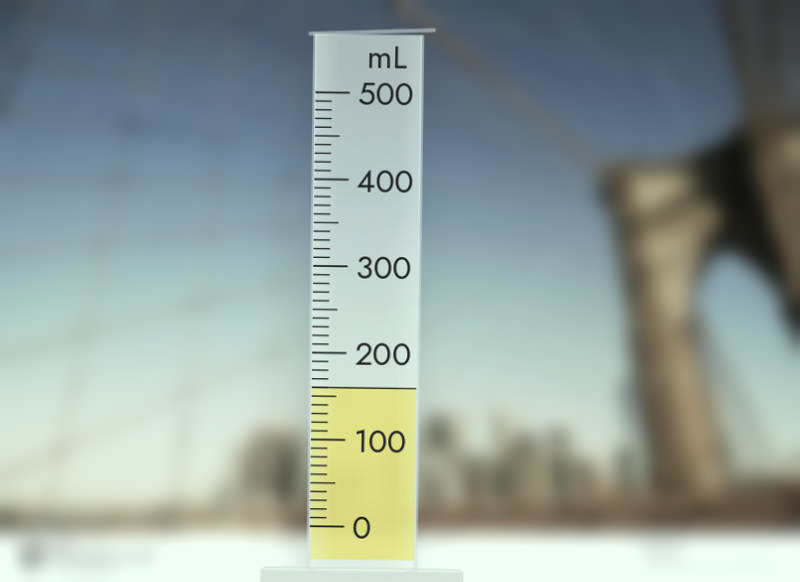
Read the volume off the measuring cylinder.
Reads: 160 mL
